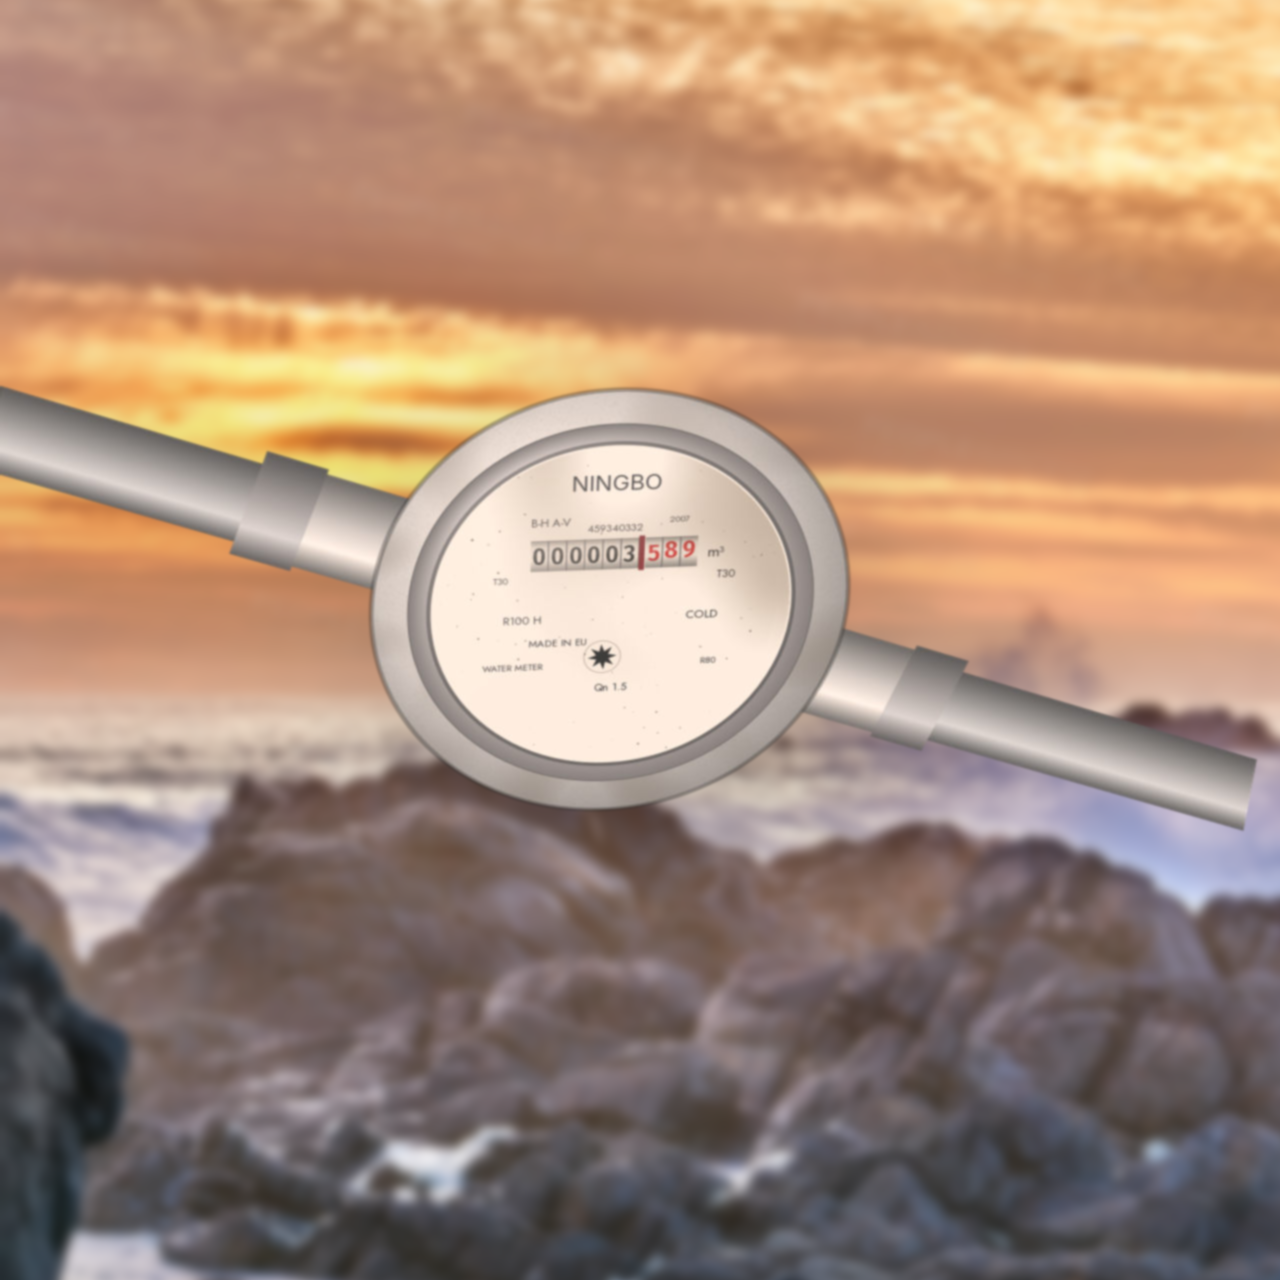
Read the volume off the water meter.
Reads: 3.589 m³
